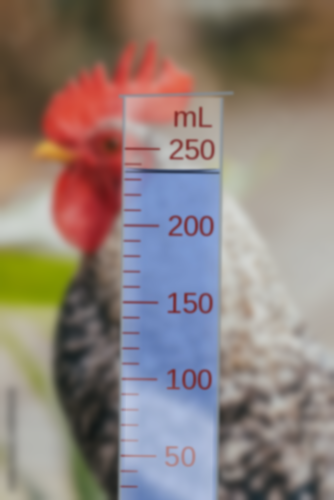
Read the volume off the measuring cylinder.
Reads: 235 mL
